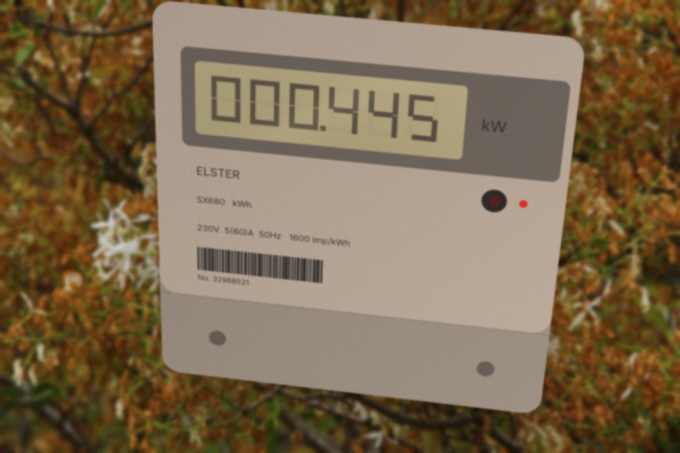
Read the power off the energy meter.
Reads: 0.445 kW
